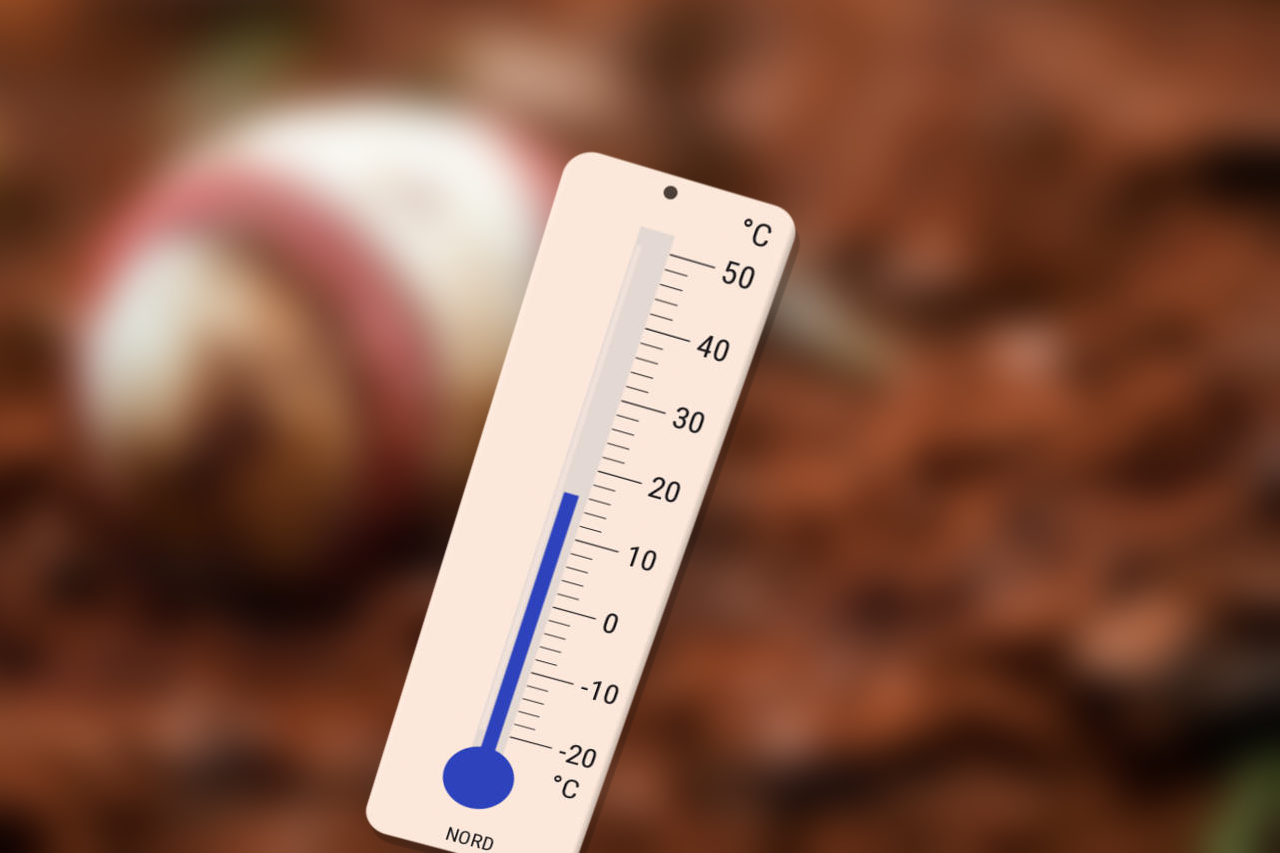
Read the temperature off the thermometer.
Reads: 16 °C
